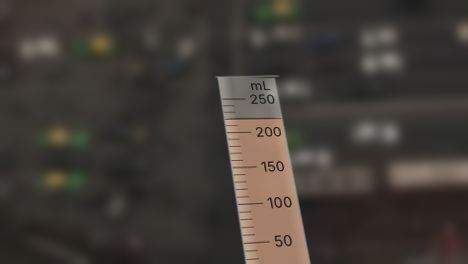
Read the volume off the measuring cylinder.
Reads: 220 mL
